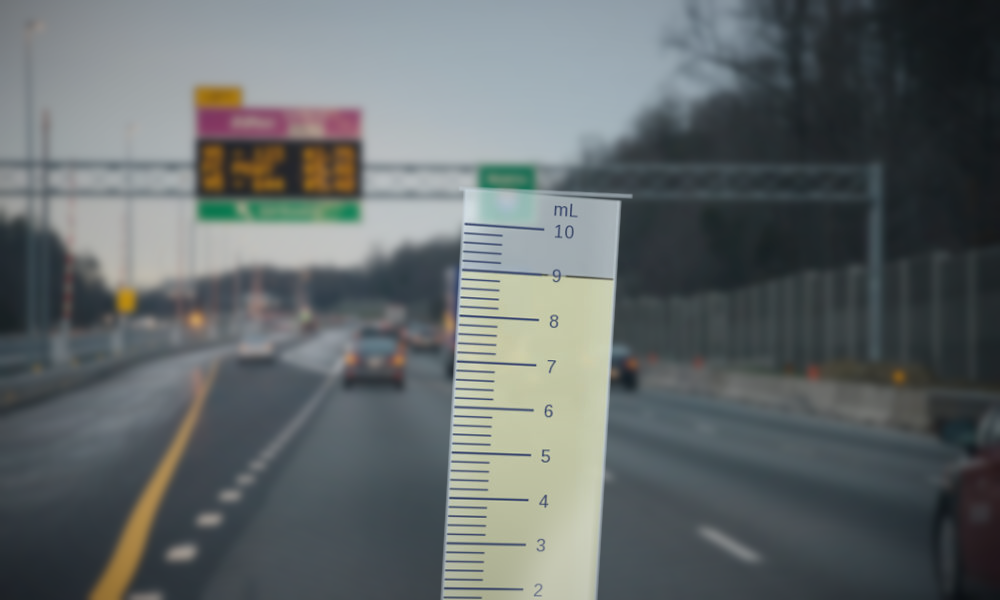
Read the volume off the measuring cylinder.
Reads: 9 mL
